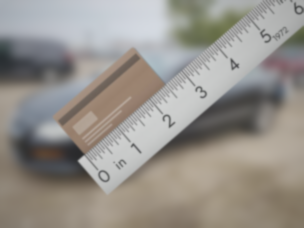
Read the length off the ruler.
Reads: 2.5 in
